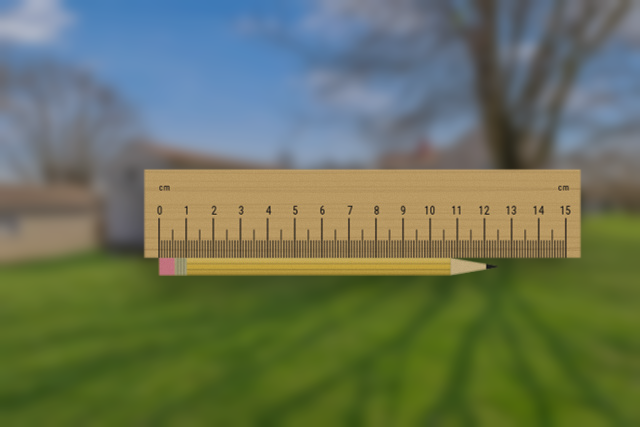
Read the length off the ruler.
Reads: 12.5 cm
